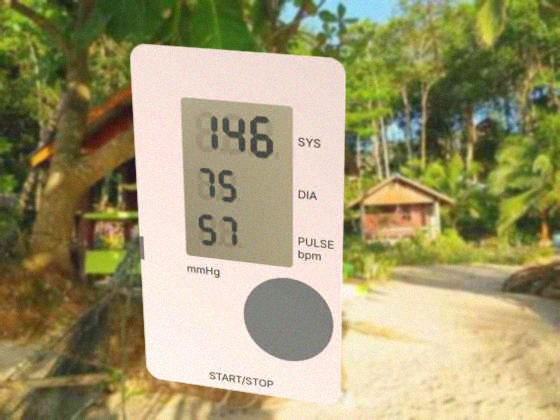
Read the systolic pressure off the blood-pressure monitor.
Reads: 146 mmHg
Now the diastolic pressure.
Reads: 75 mmHg
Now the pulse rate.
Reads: 57 bpm
